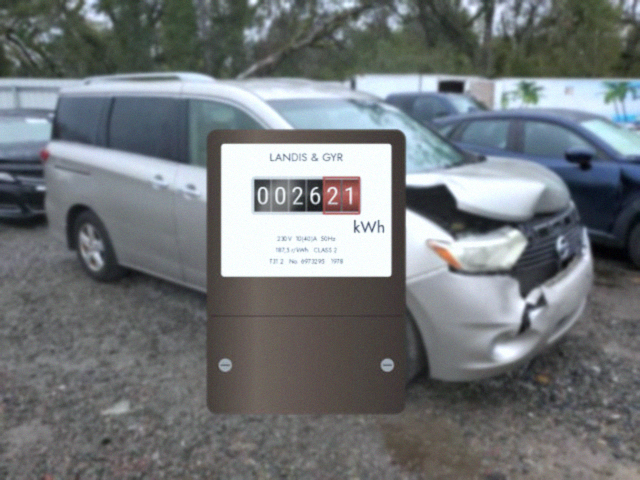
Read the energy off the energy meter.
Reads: 26.21 kWh
